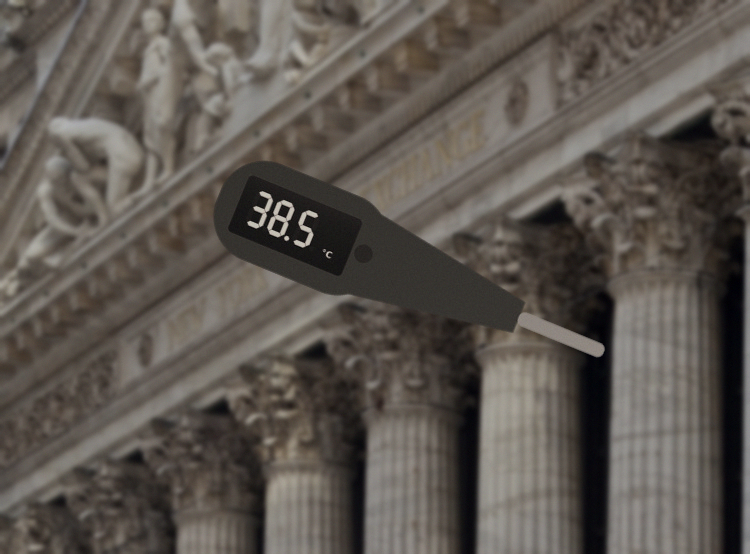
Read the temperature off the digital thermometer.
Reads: 38.5 °C
